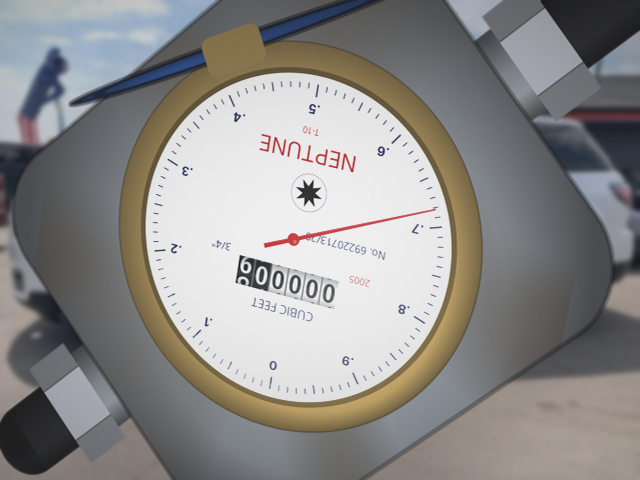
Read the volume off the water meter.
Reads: 8.68 ft³
